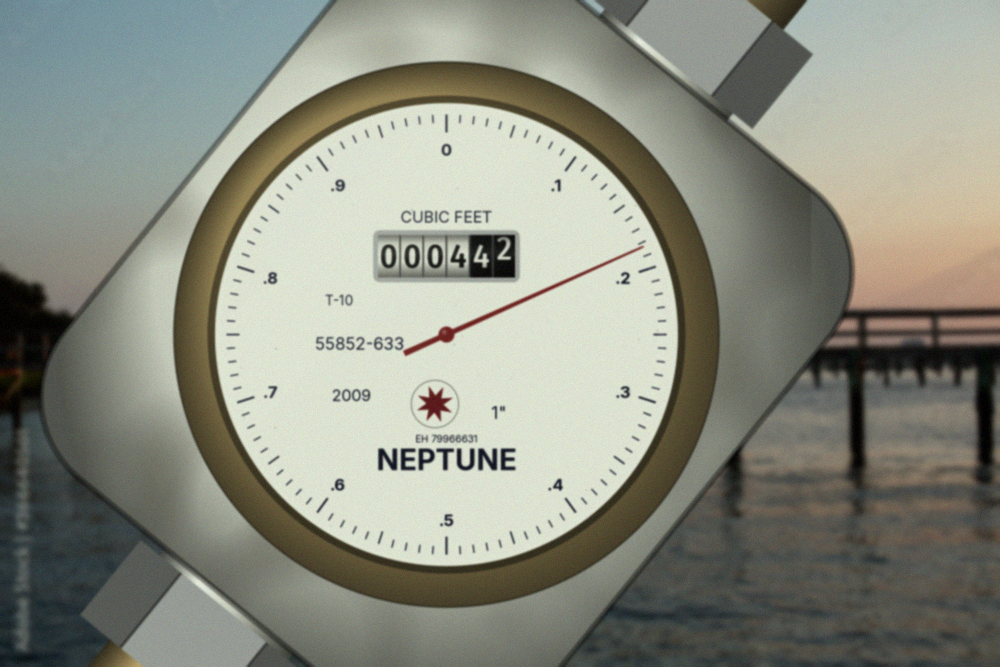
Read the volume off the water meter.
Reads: 442.18 ft³
